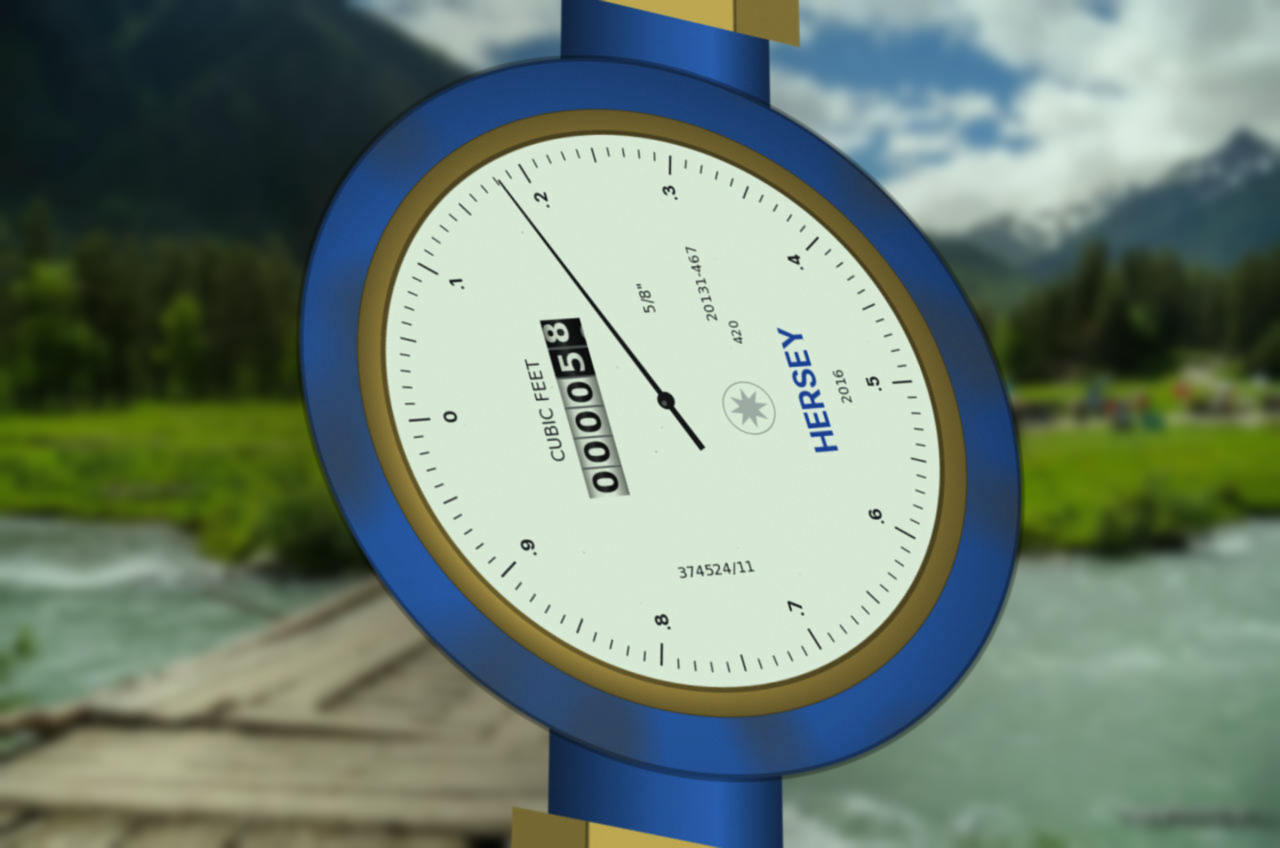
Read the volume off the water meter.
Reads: 58.18 ft³
